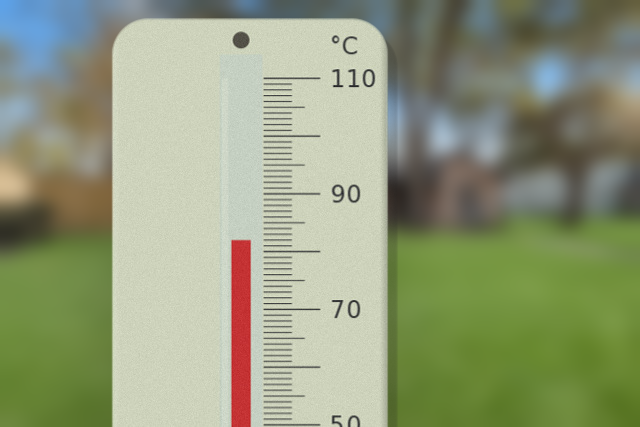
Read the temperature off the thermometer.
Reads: 82 °C
